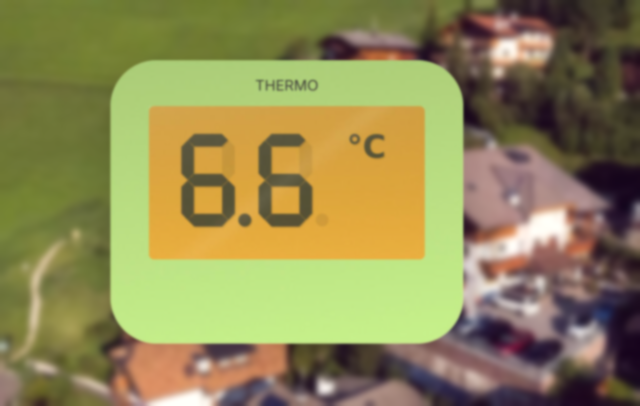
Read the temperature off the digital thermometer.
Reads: 6.6 °C
